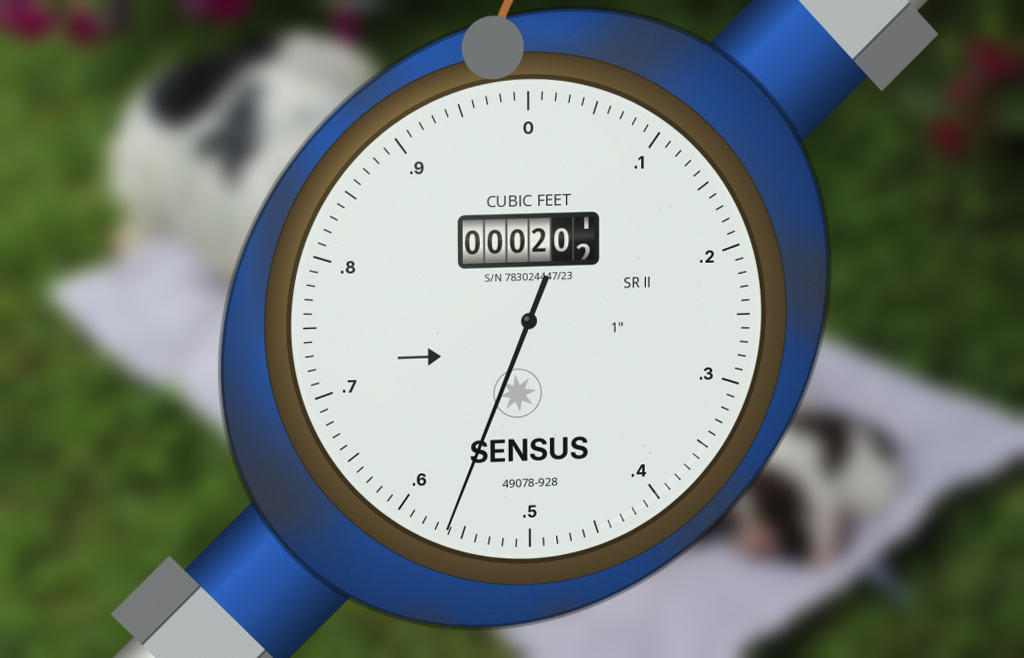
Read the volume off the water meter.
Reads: 201.56 ft³
